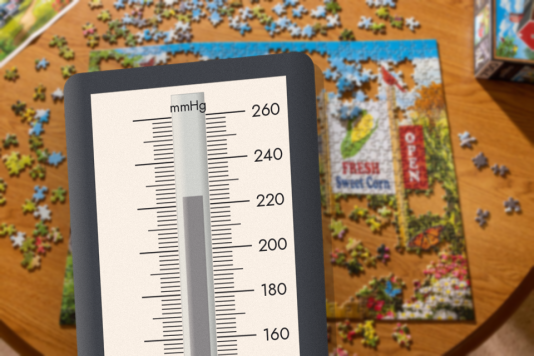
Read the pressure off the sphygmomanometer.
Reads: 224 mmHg
